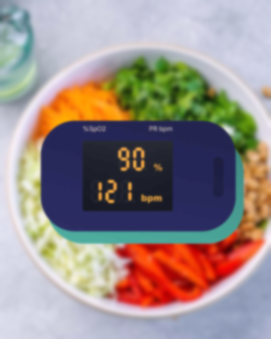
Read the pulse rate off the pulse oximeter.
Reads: 121 bpm
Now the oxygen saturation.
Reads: 90 %
